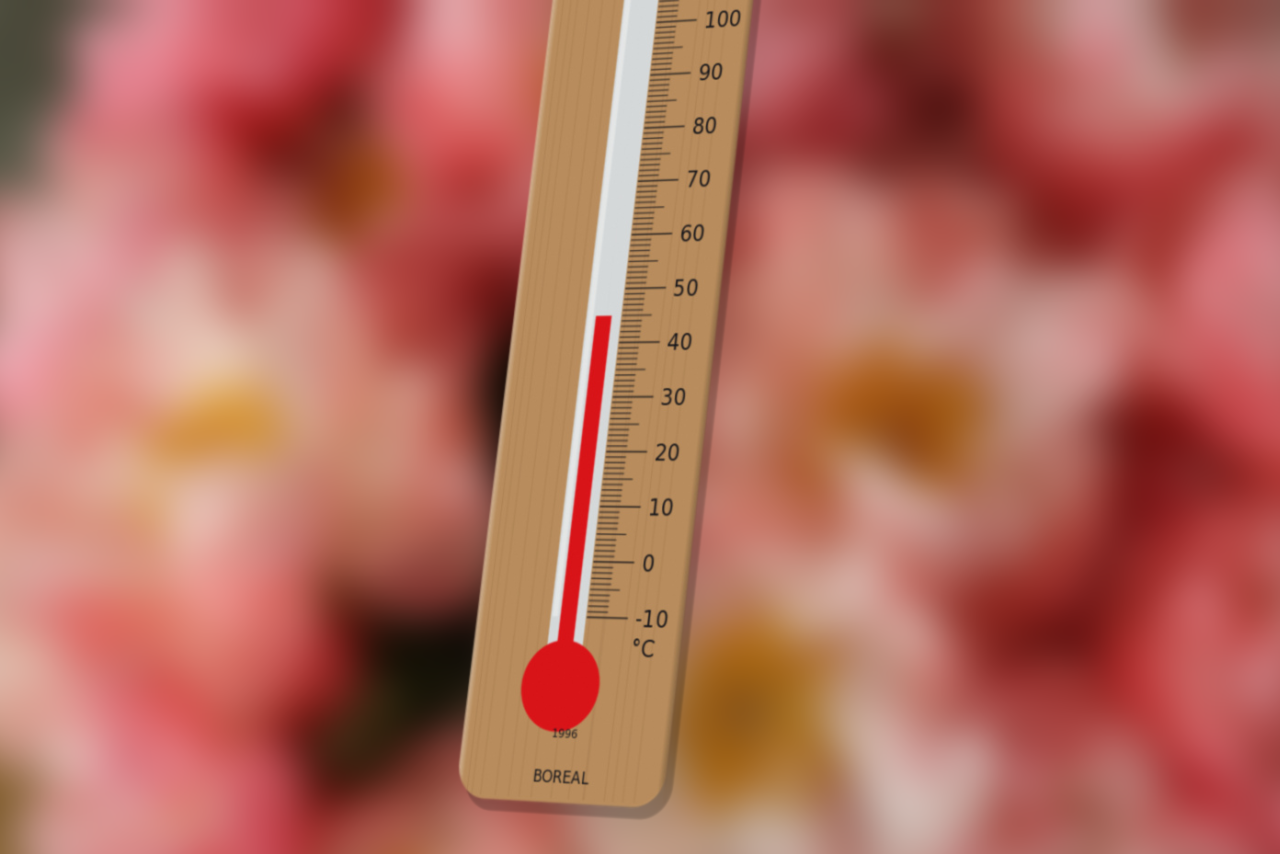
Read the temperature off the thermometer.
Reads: 45 °C
